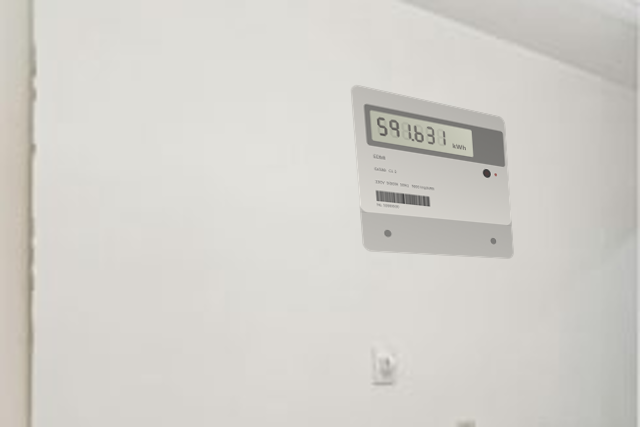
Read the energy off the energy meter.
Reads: 591.631 kWh
